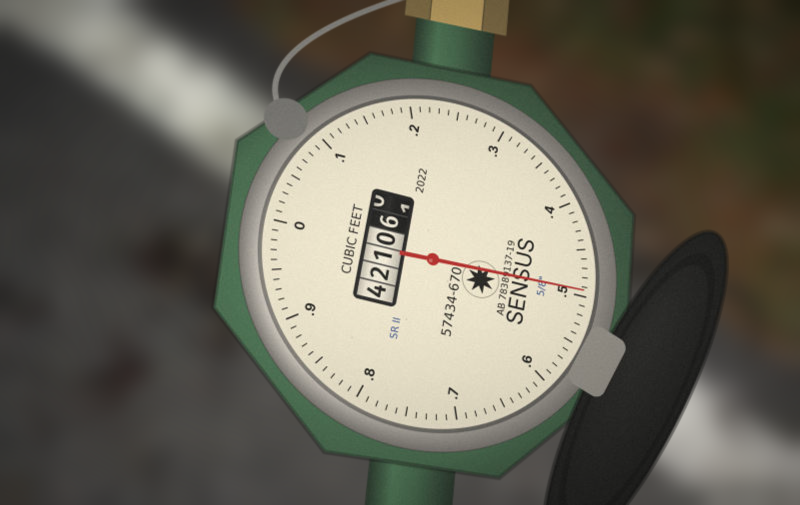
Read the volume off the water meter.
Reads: 421060.49 ft³
